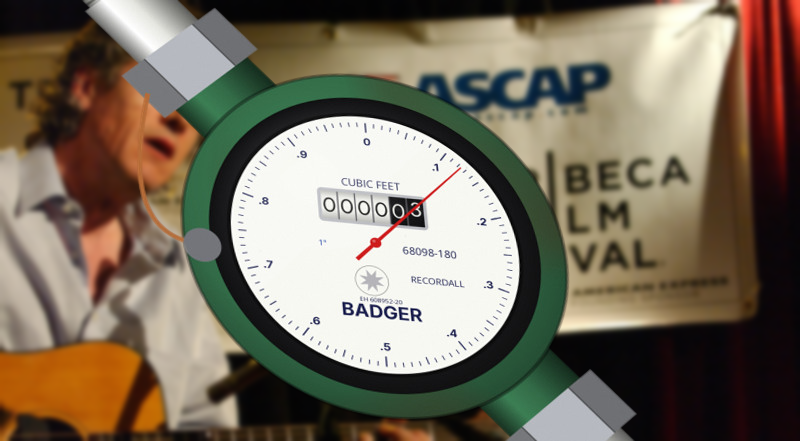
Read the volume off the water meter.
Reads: 3.12 ft³
